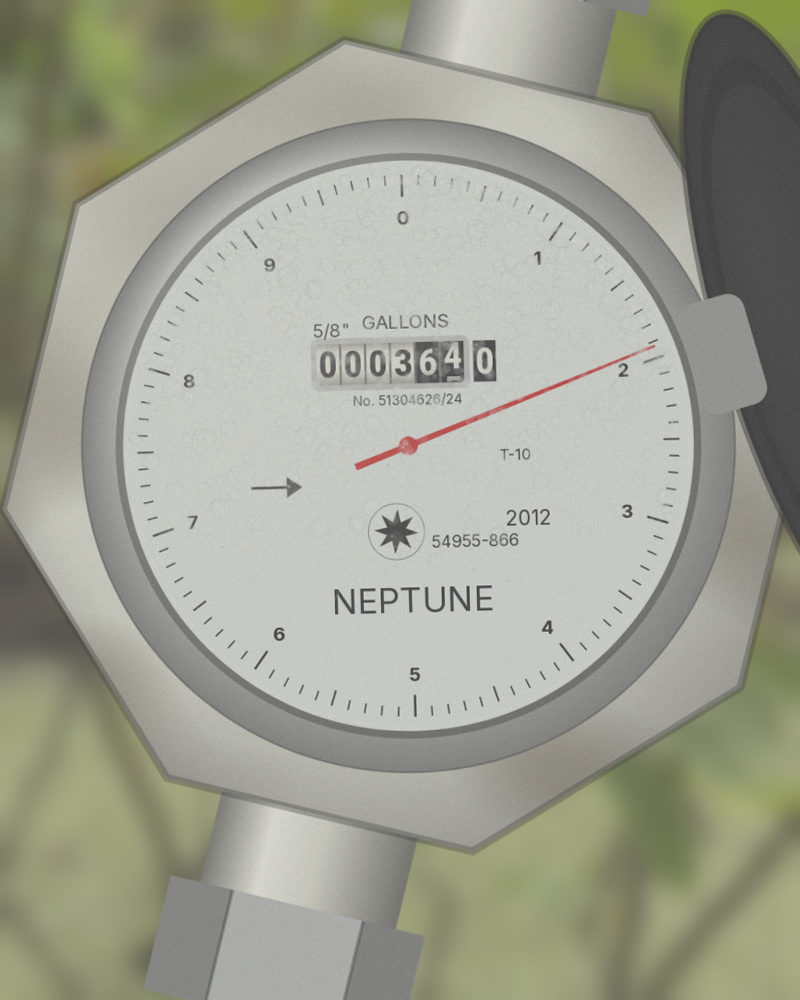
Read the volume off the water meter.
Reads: 3641.9 gal
